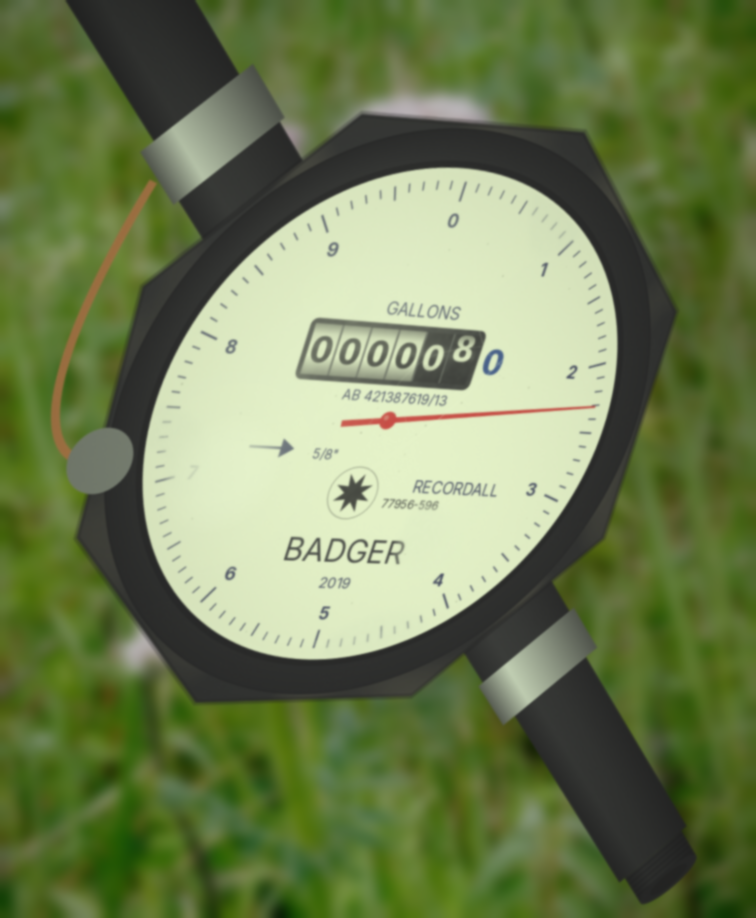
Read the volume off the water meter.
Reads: 82.3 gal
